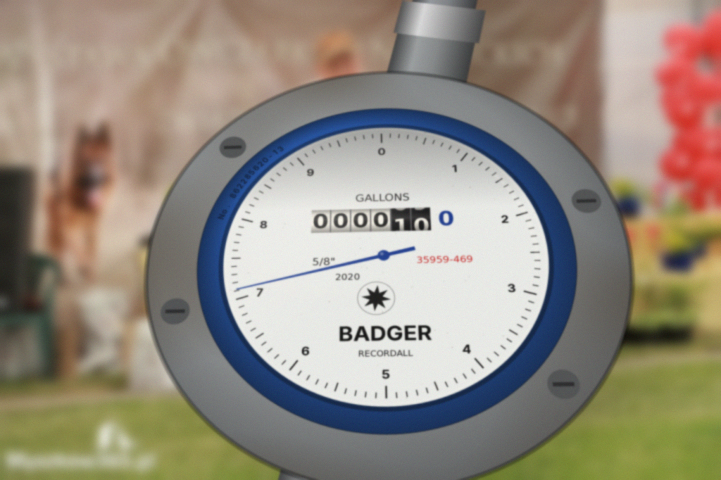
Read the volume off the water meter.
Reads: 97.1 gal
